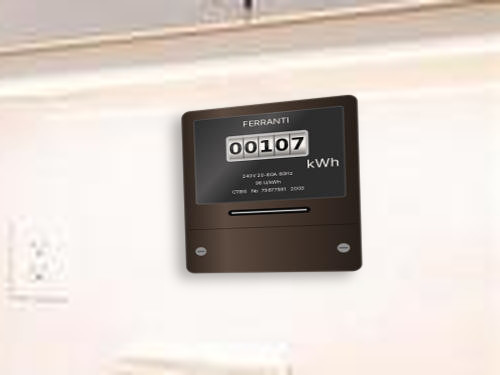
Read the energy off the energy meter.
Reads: 107 kWh
